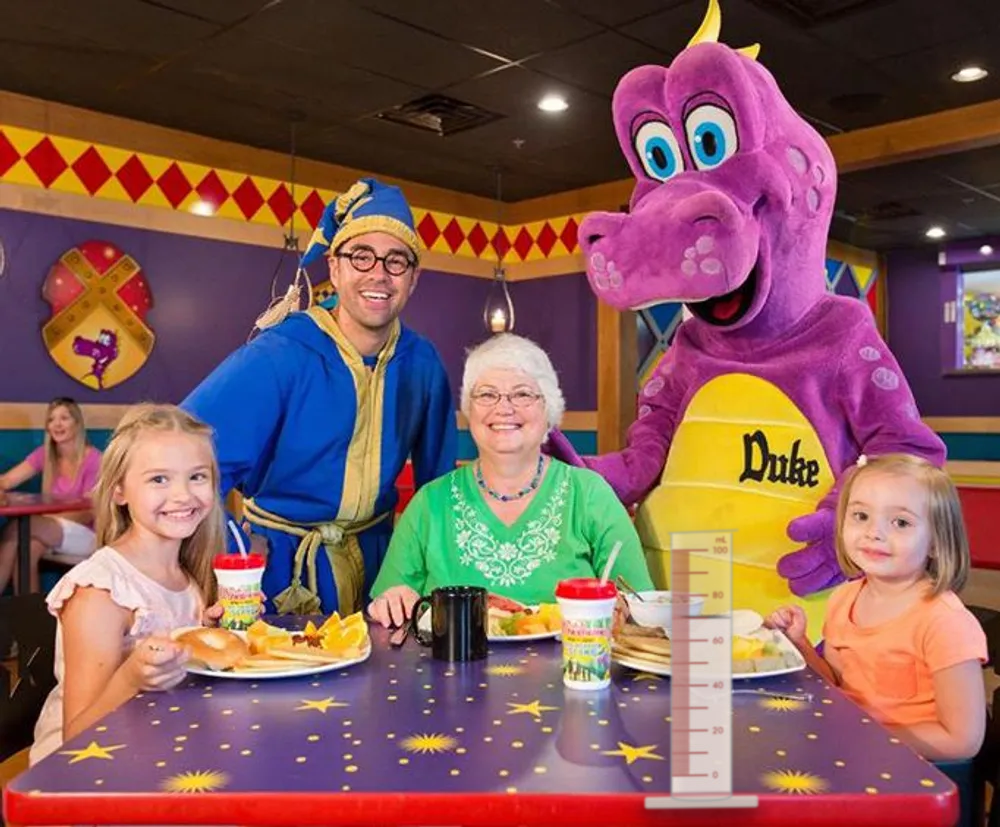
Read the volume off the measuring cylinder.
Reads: 70 mL
